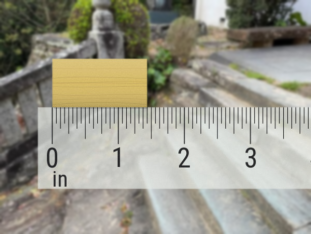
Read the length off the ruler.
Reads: 1.4375 in
